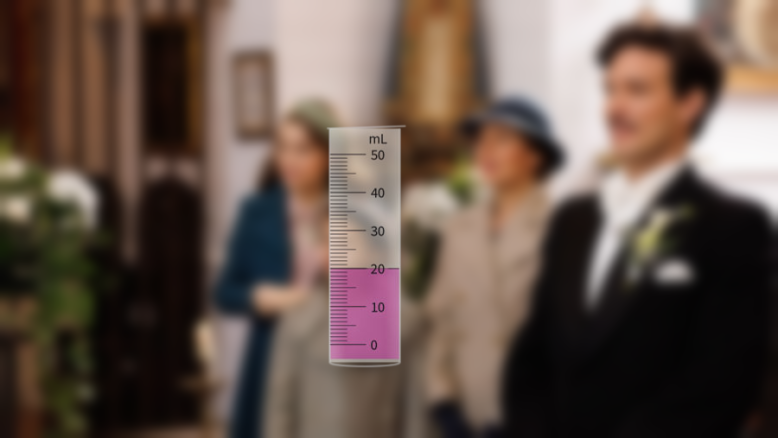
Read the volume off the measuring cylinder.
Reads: 20 mL
